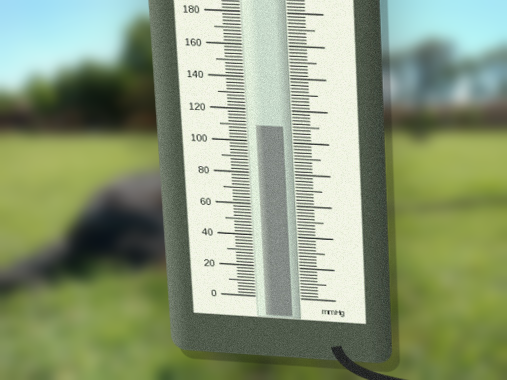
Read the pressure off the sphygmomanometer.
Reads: 110 mmHg
